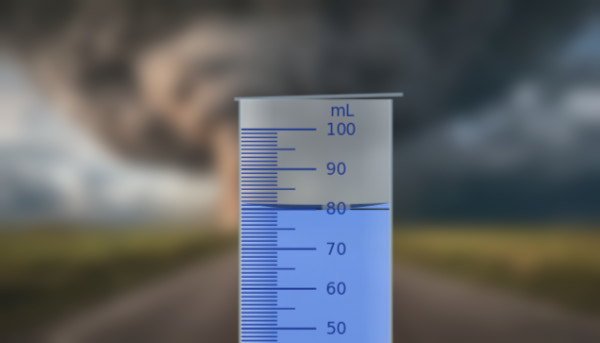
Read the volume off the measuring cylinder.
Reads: 80 mL
